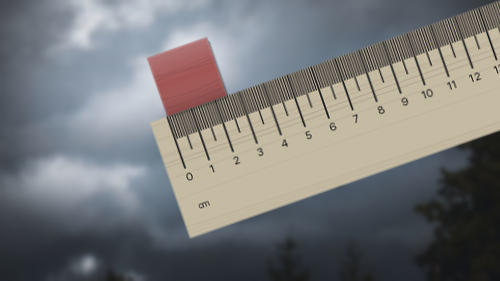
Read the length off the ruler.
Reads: 2.5 cm
